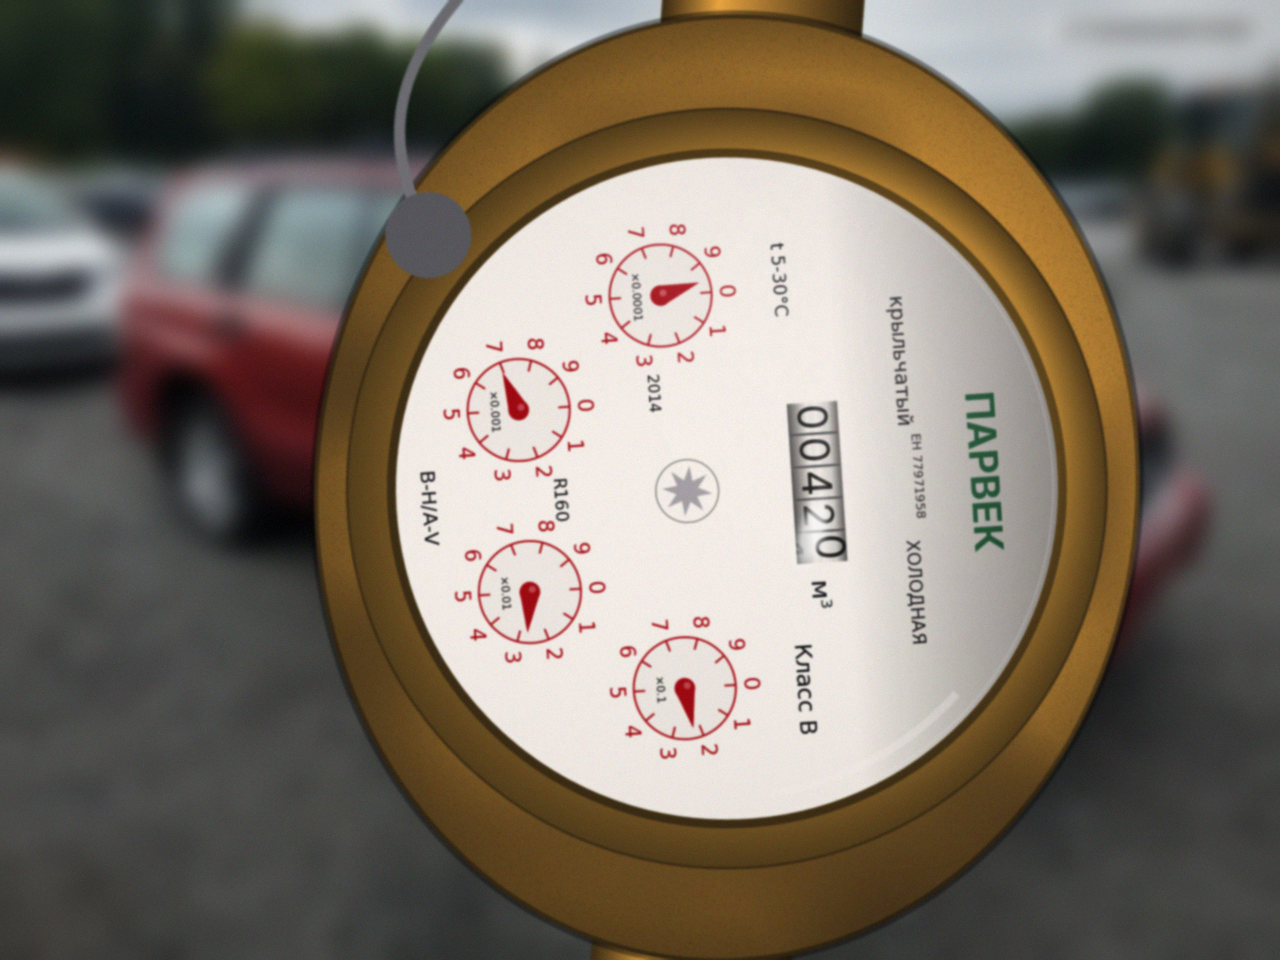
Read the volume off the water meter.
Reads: 420.2269 m³
